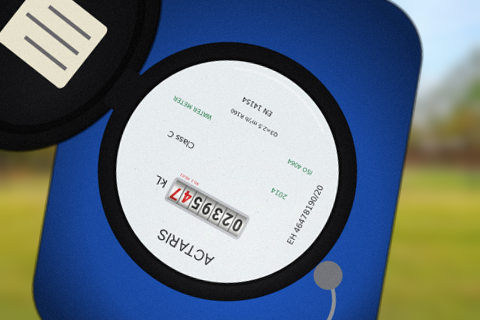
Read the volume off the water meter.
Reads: 2395.47 kL
